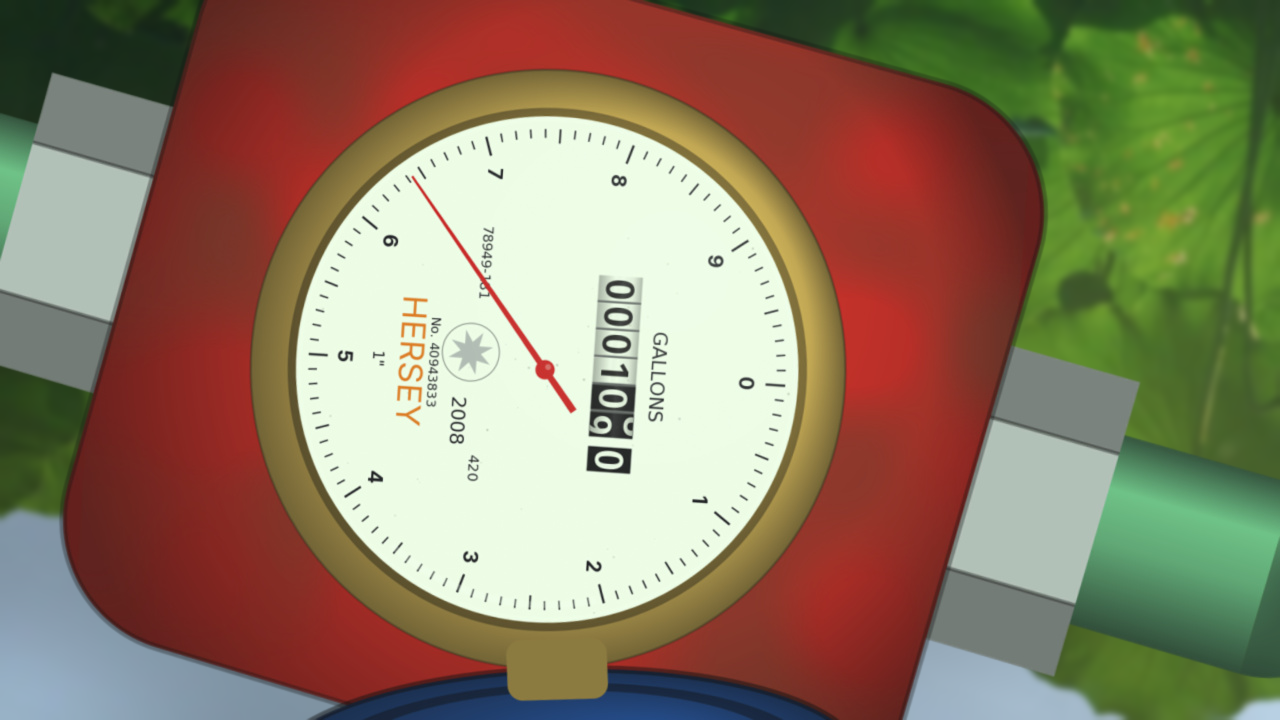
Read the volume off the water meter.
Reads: 1086.4 gal
